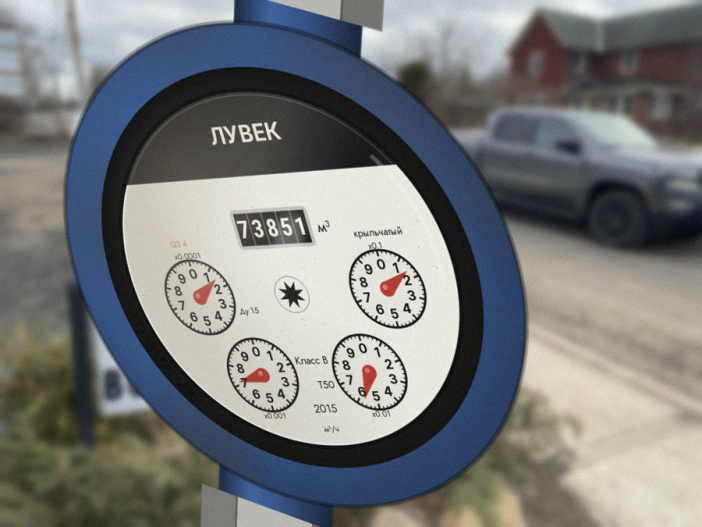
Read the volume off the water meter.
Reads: 73851.1571 m³
